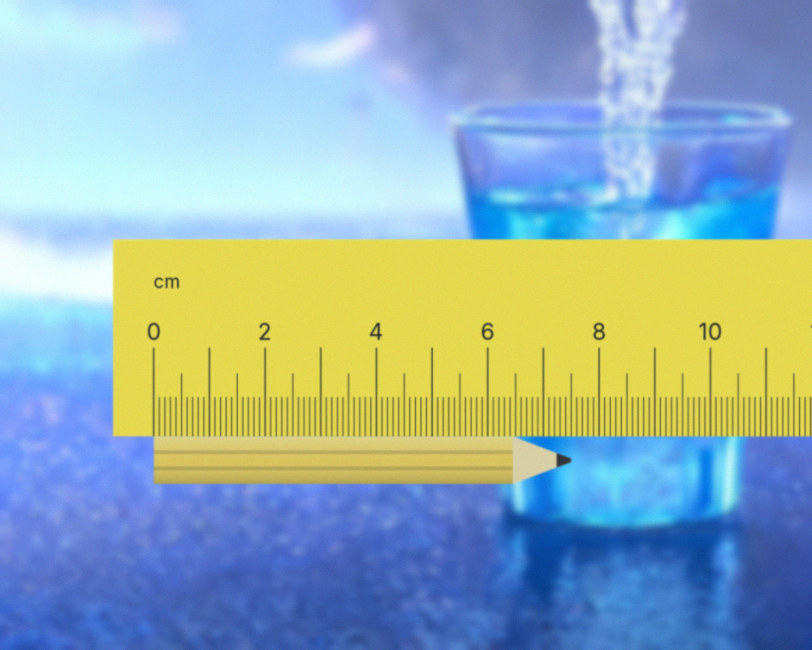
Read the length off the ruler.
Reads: 7.5 cm
